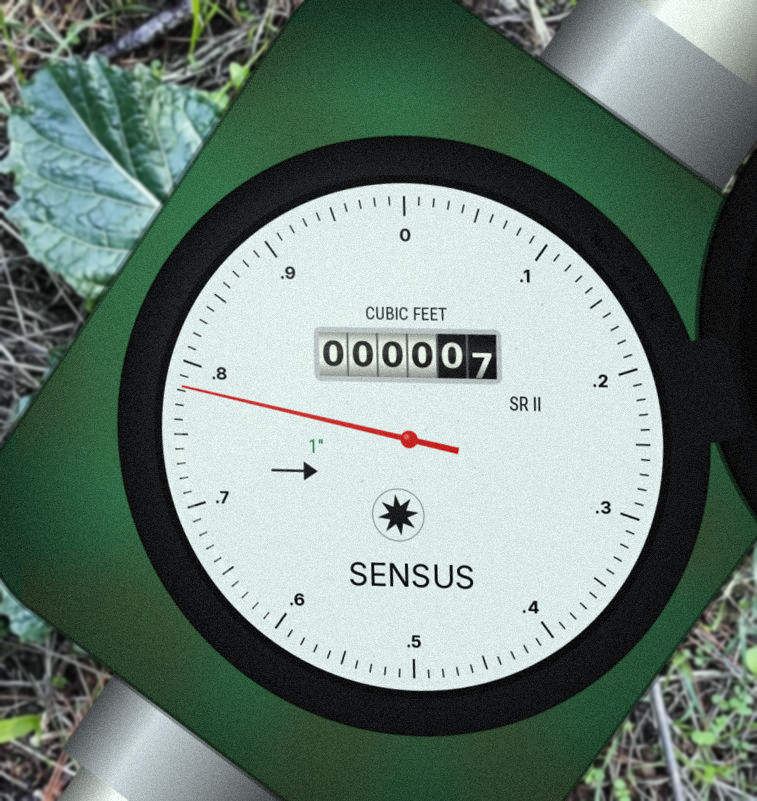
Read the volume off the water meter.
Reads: 6.78 ft³
